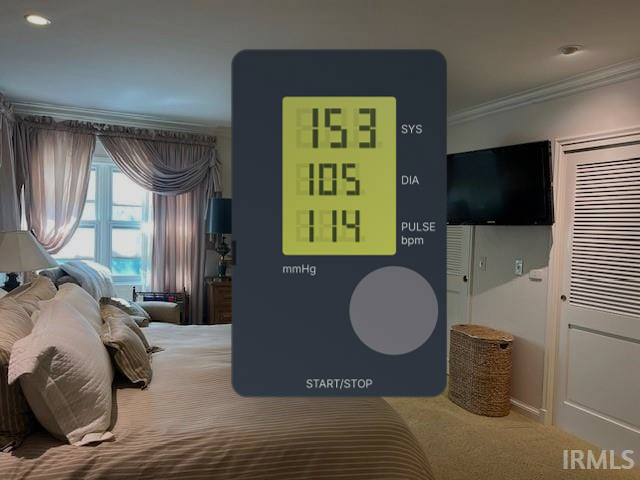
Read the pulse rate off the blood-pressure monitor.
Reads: 114 bpm
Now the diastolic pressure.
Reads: 105 mmHg
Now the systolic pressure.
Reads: 153 mmHg
